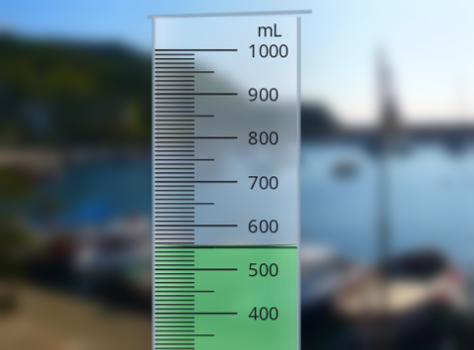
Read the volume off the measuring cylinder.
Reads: 550 mL
